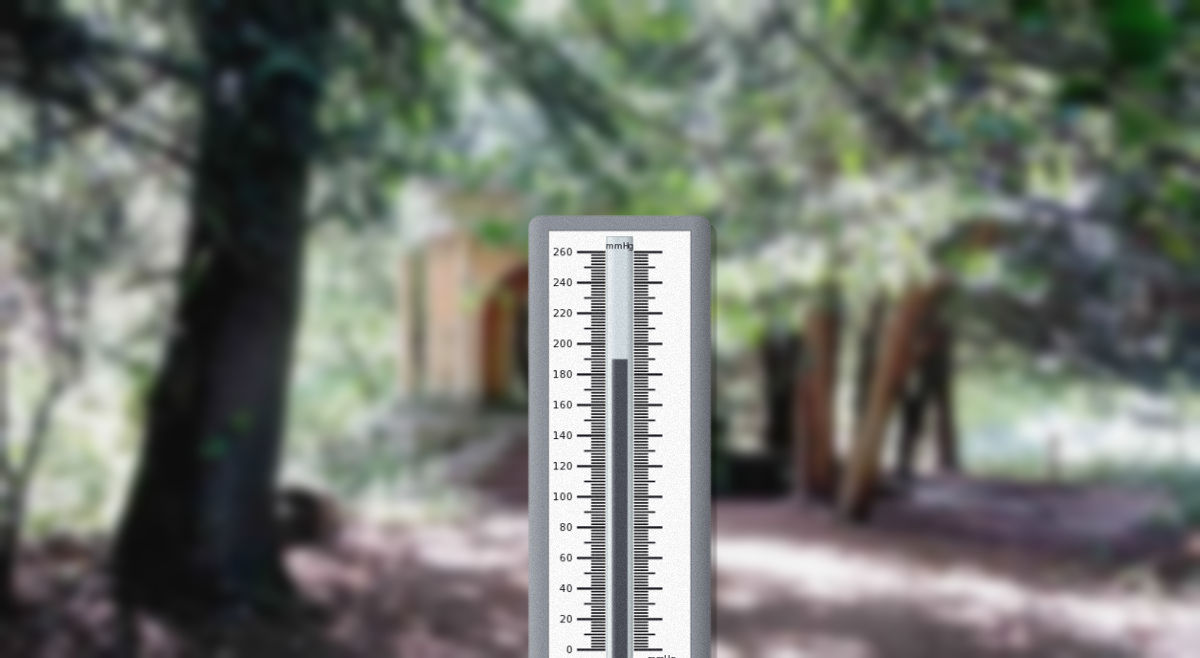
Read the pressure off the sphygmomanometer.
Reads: 190 mmHg
